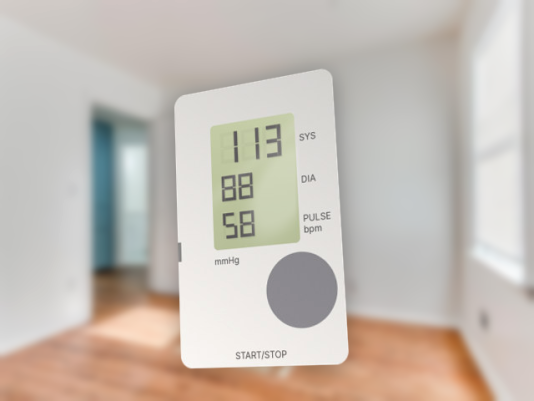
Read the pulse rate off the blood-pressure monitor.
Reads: 58 bpm
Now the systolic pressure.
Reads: 113 mmHg
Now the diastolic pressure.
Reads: 88 mmHg
